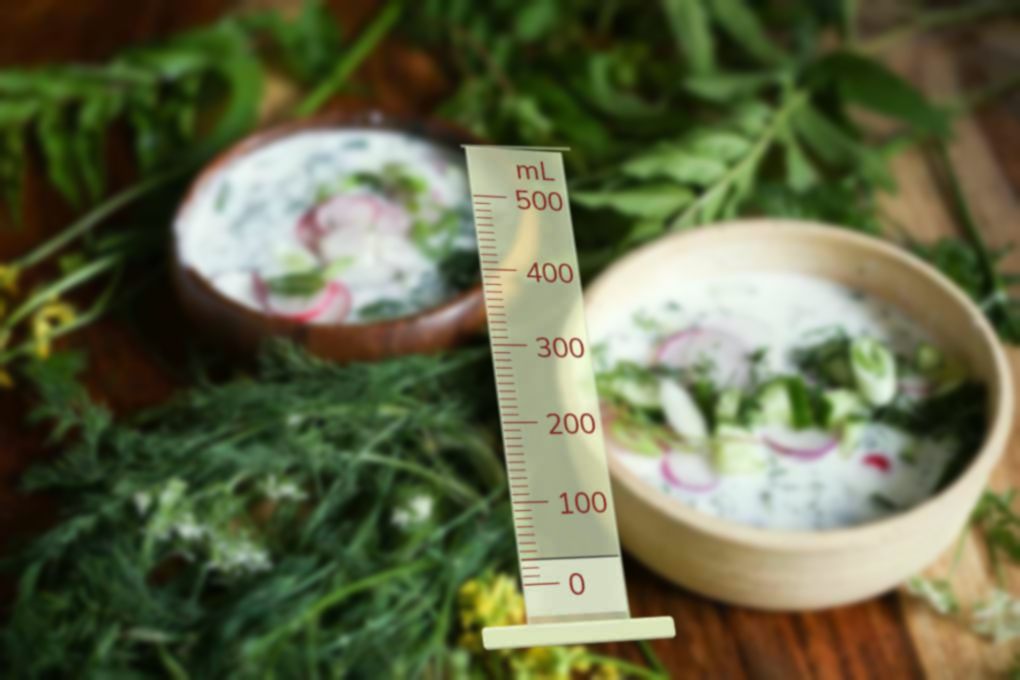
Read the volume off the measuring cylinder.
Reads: 30 mL
